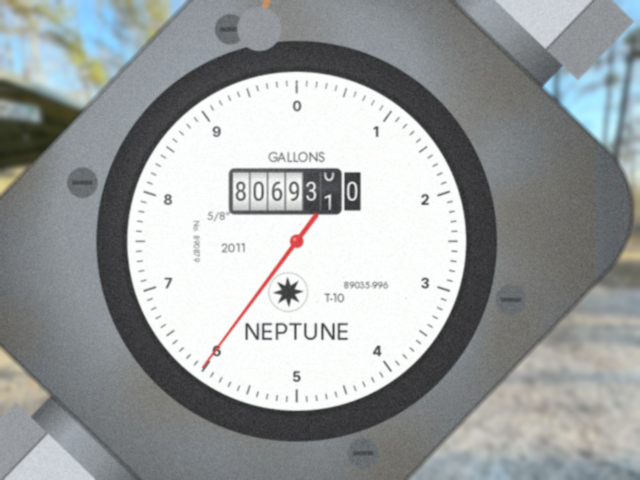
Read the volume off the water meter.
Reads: 8069306.0 gal
